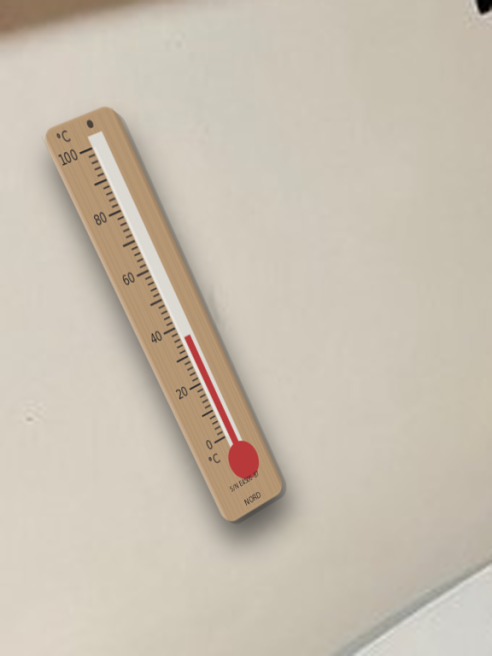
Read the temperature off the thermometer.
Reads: 36 °C
